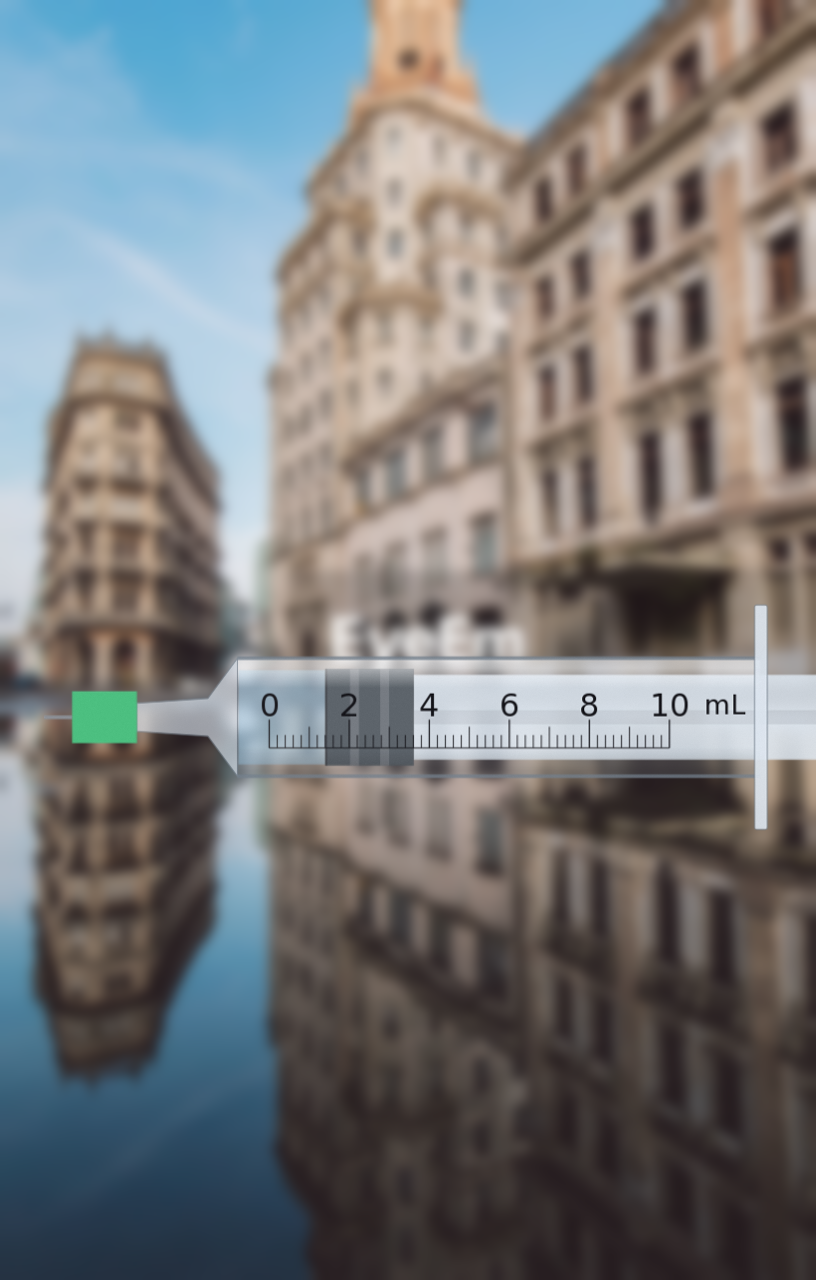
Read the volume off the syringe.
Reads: 1.4 mL
